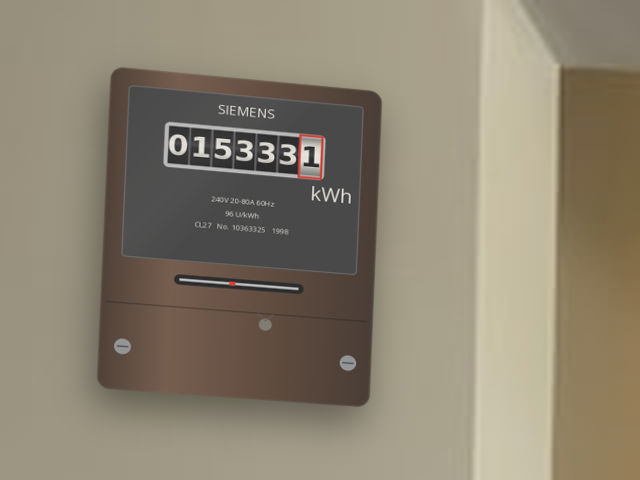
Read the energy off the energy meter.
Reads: 15333.1 kWh
